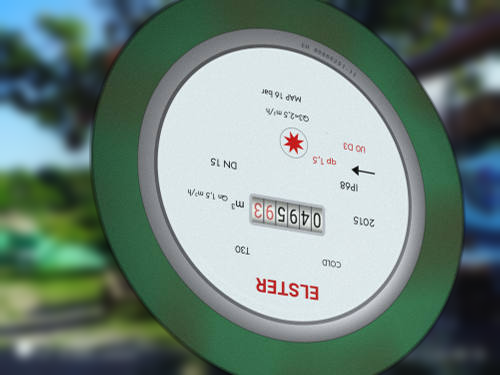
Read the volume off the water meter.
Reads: 495.93 m³
